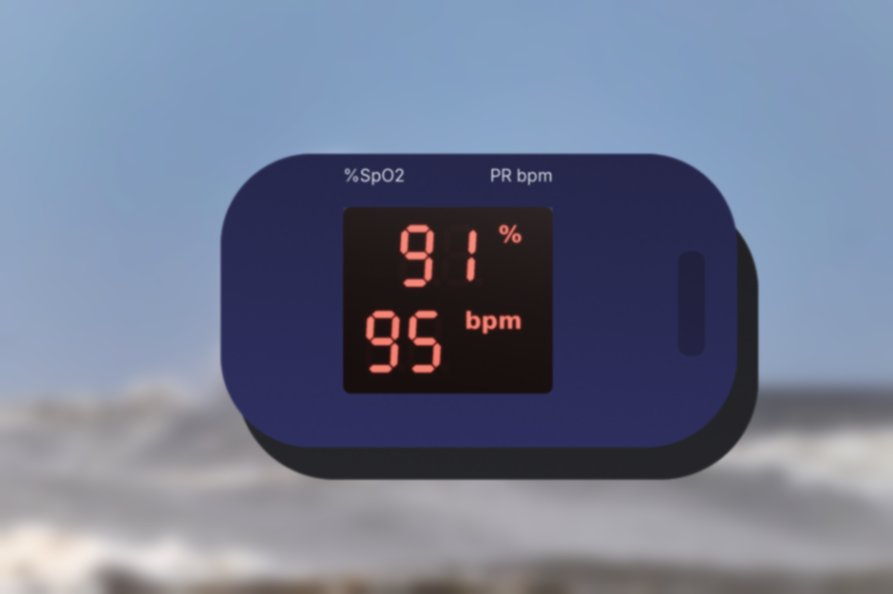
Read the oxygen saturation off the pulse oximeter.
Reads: 91 %
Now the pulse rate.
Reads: 95 bpm
